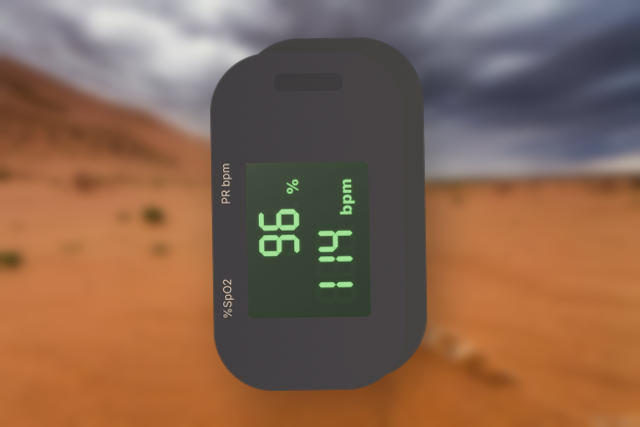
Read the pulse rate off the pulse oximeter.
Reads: 114 bpm
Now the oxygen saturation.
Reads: 96 %
